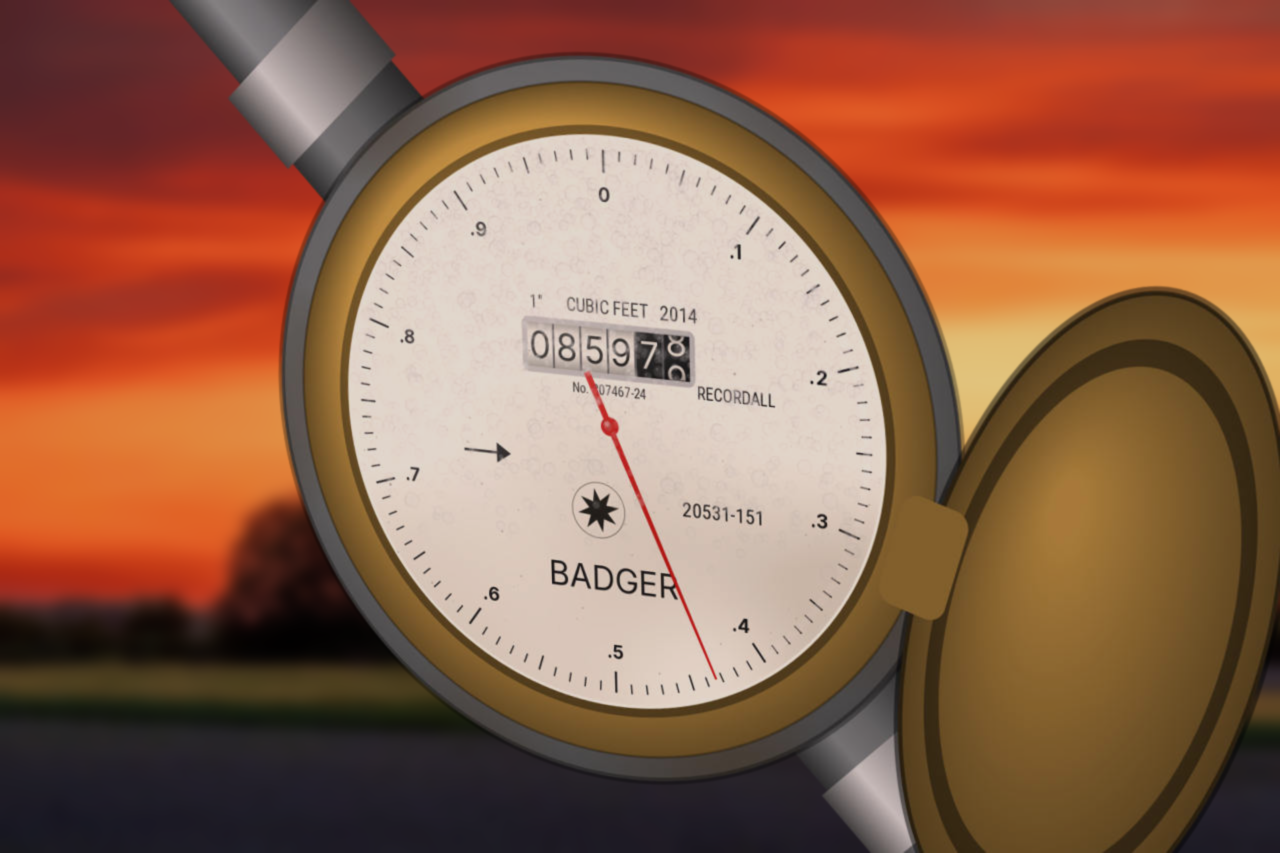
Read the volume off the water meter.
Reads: 85978.43 ft³
